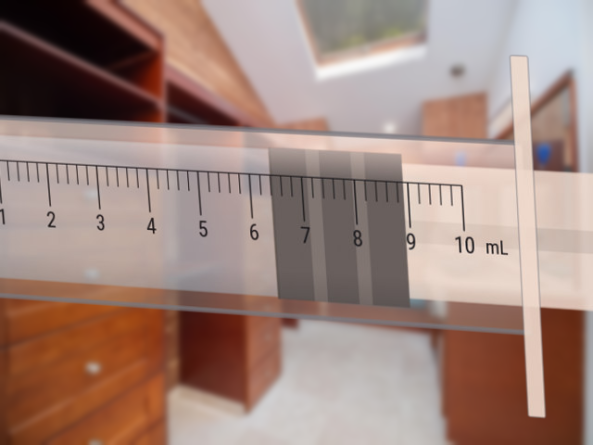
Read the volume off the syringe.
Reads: 6.4 mL
